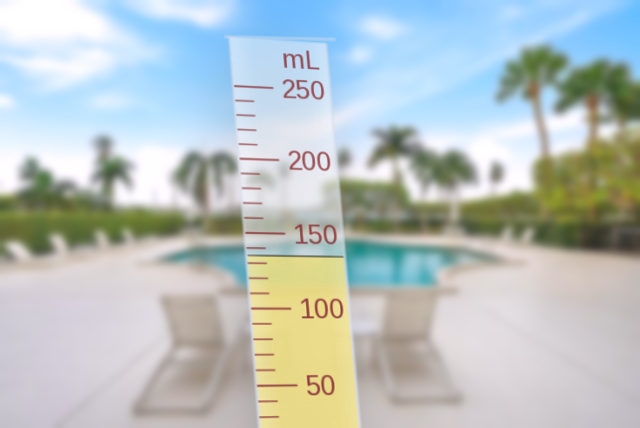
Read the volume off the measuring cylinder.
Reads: 135 mL
